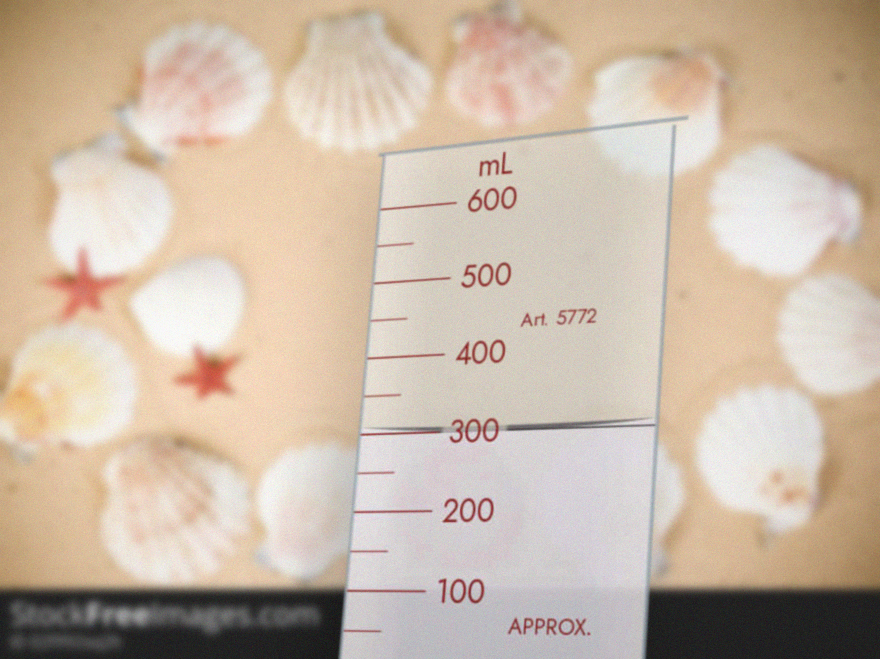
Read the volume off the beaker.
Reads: 300 mL
